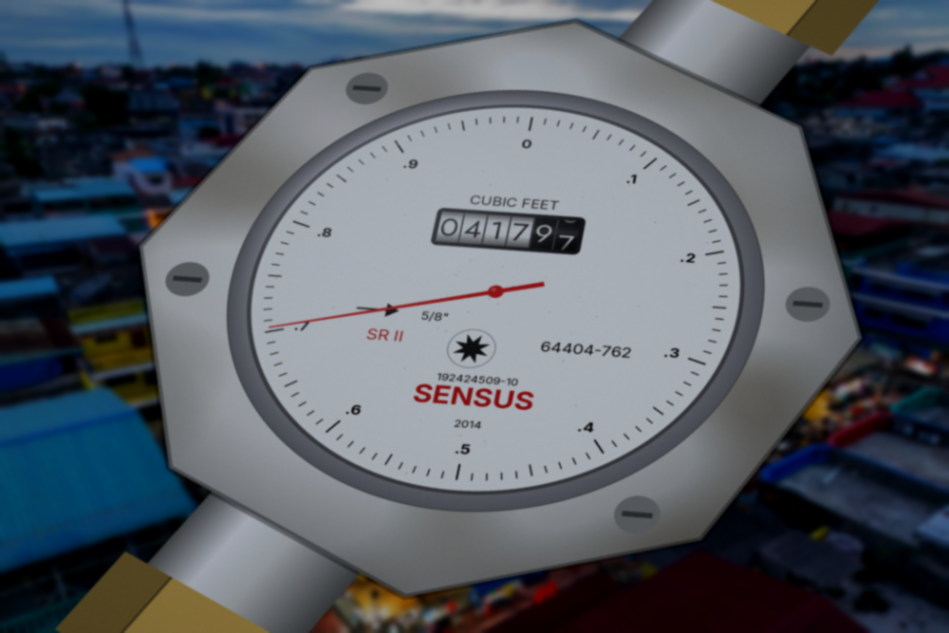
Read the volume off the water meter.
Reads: 41796.70 ft³
